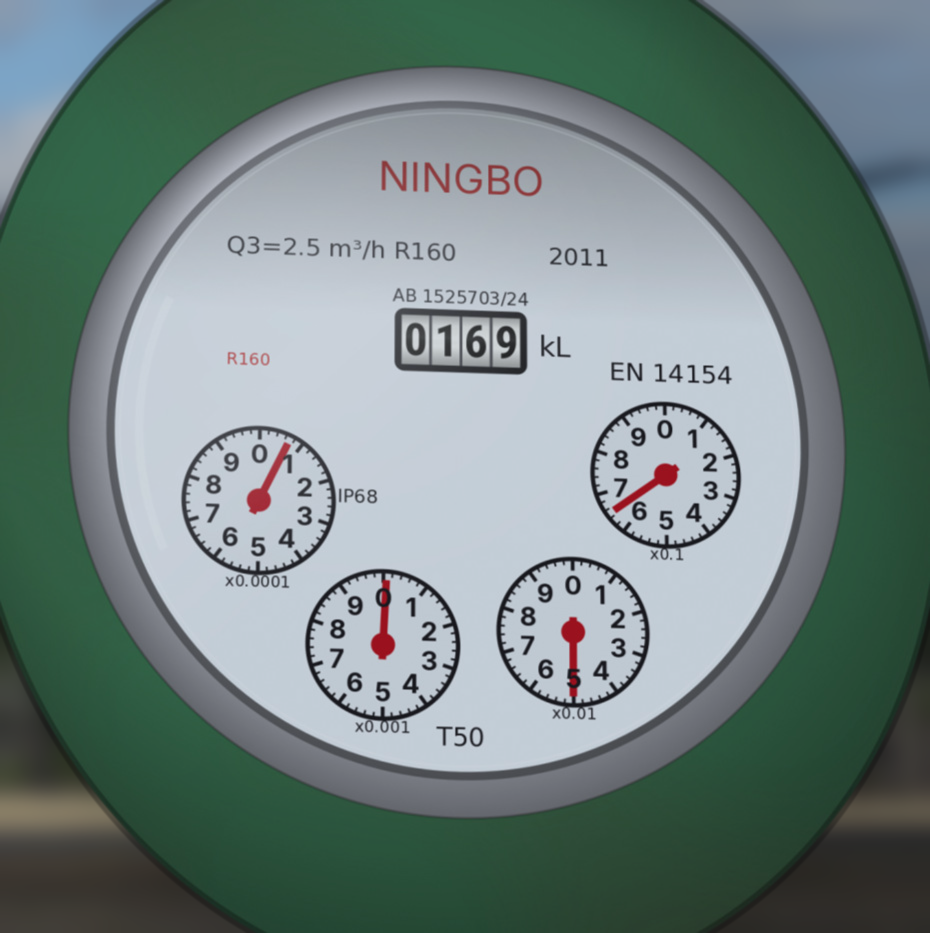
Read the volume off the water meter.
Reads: 169.6500 kL
